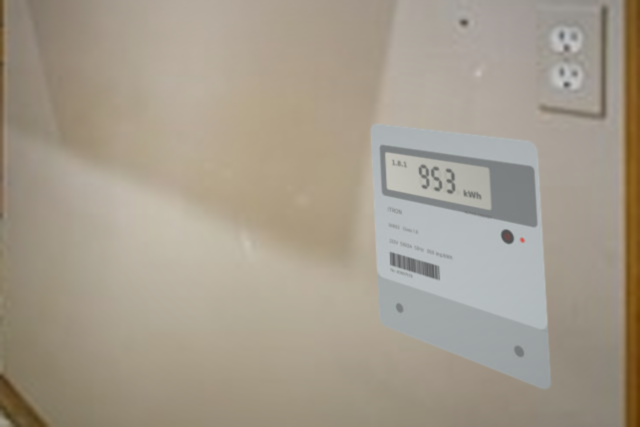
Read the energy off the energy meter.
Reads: 953 kWh
